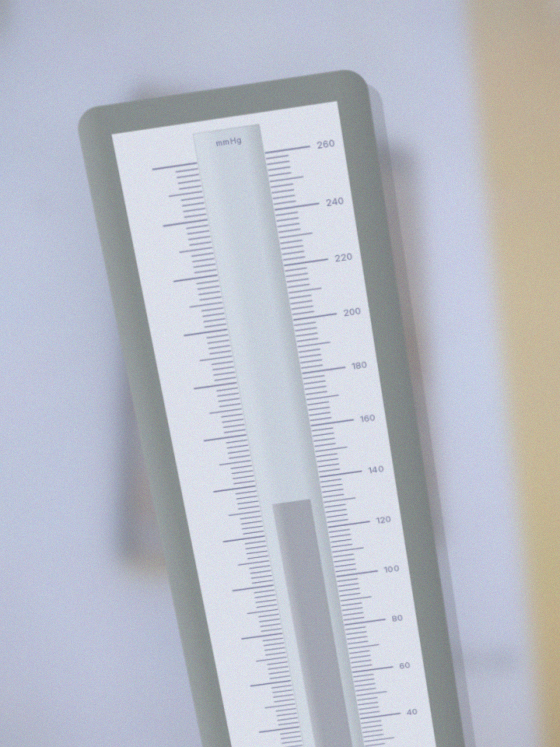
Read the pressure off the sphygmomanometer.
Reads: 132 mmHg
